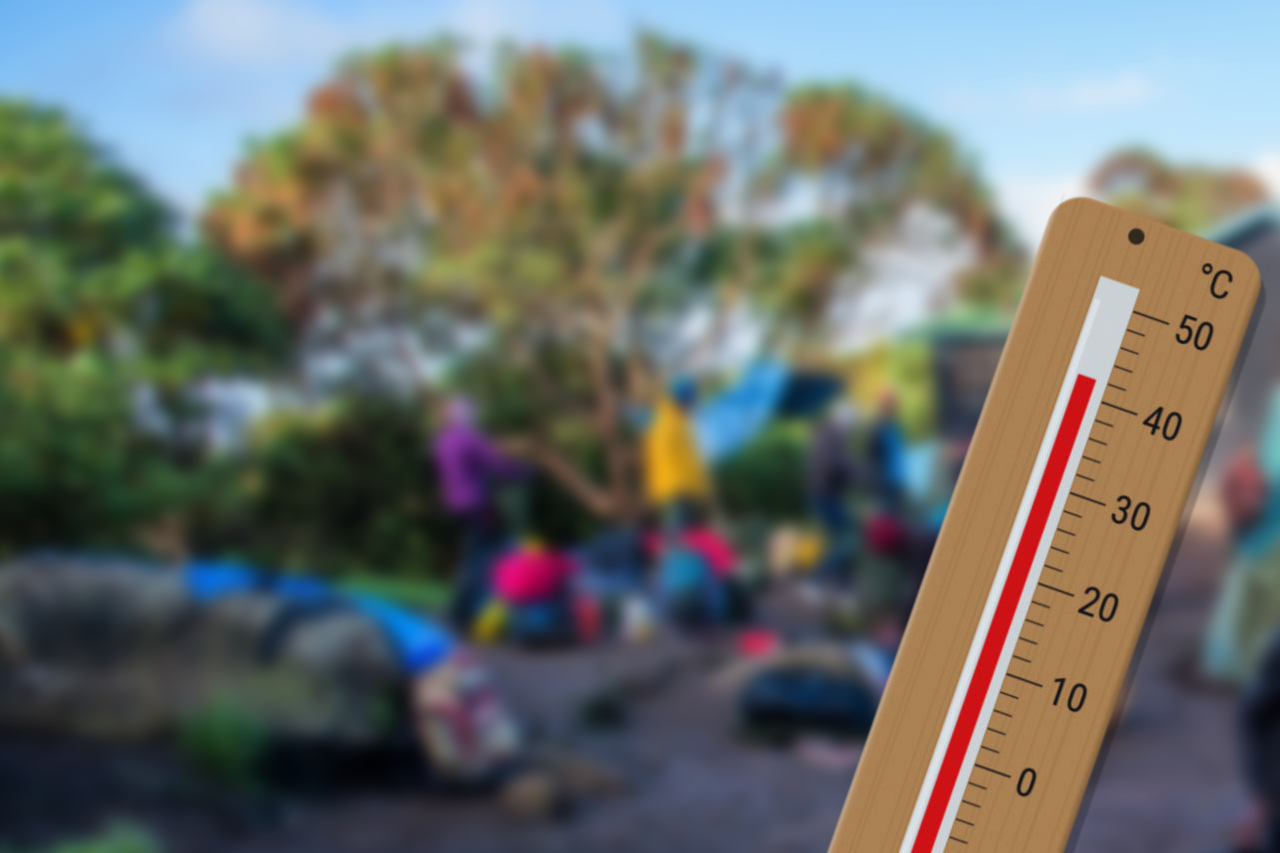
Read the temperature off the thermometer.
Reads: 42 °C
